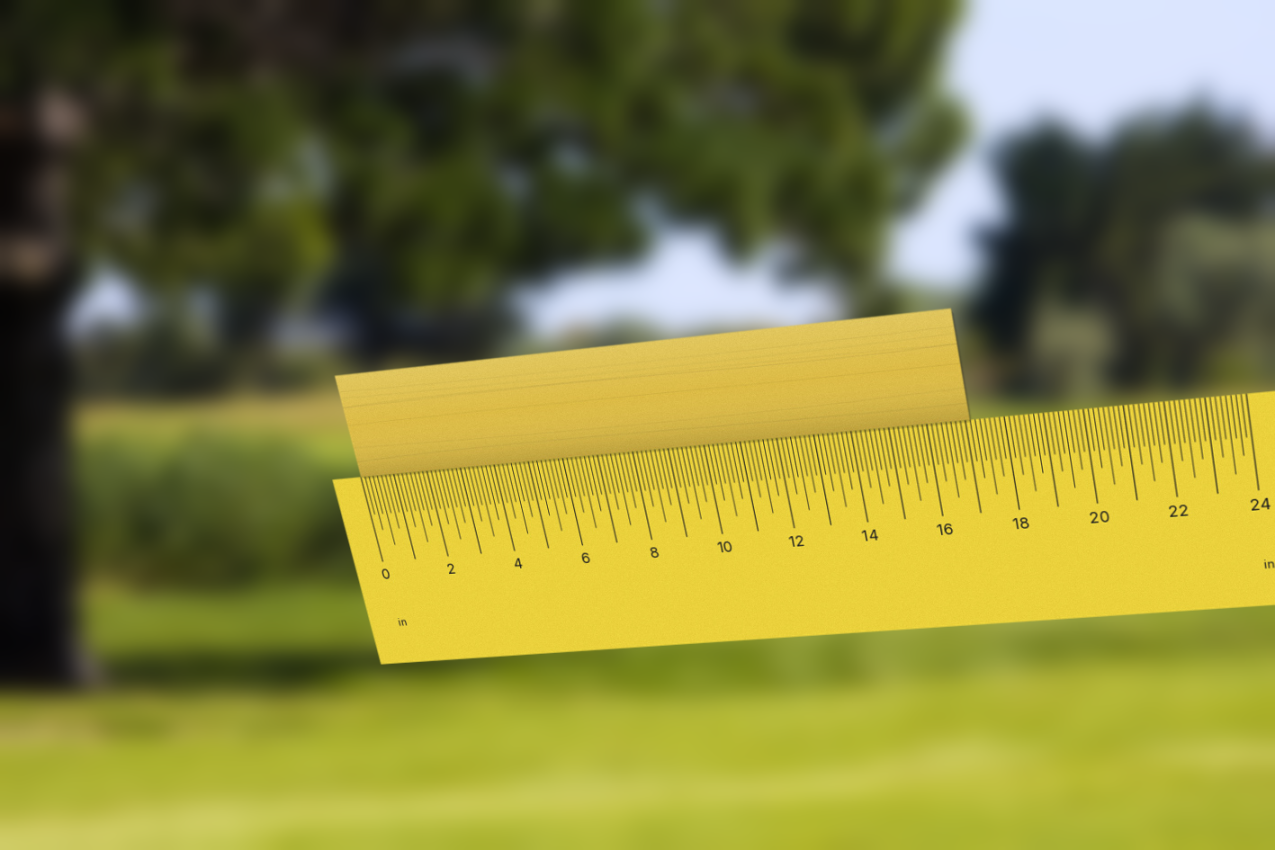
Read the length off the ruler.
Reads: 17.125 in
